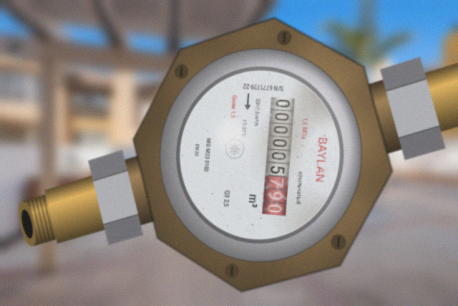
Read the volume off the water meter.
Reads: 5.790 m³
